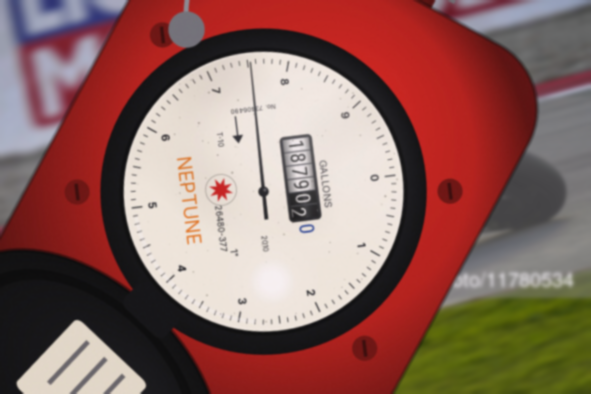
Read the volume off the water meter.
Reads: 1879017.5 gal
